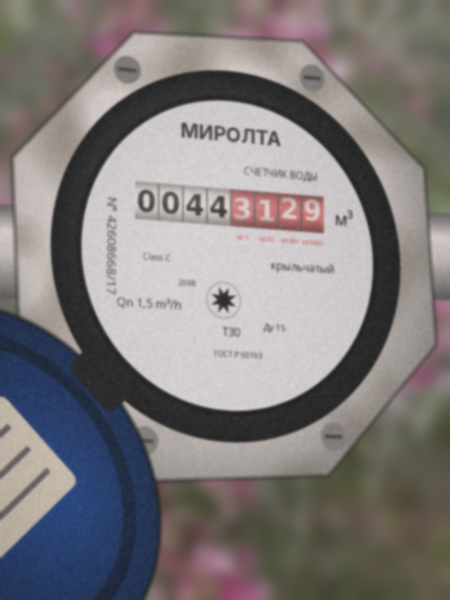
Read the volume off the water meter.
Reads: 44.3129 m³
